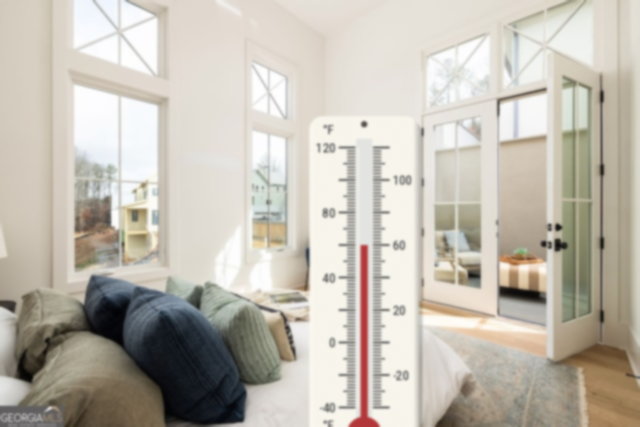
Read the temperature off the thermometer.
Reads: 60 °F
